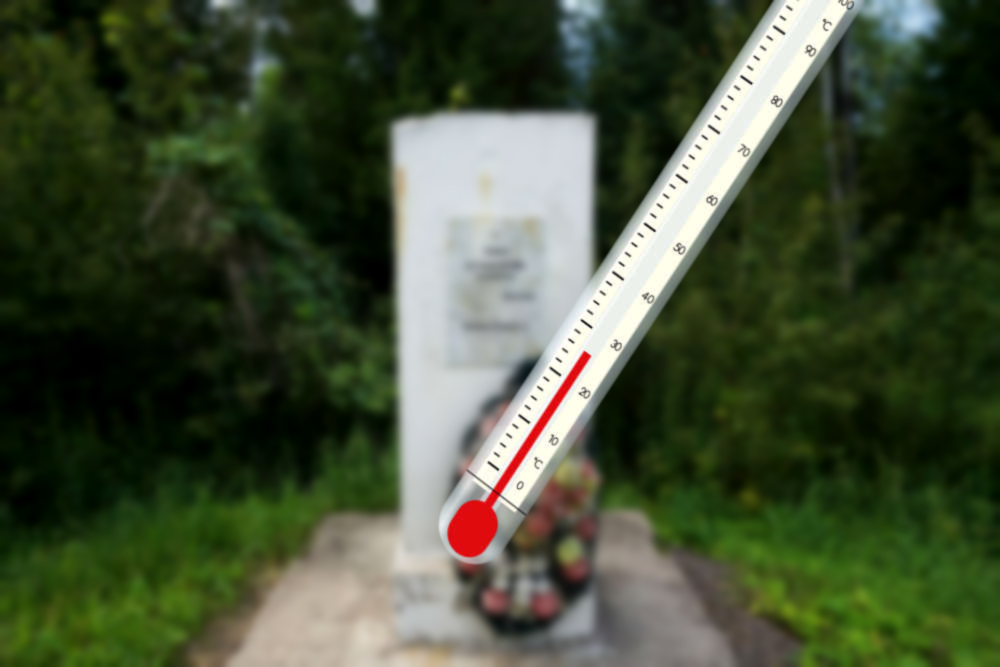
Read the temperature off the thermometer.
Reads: 26 °C
